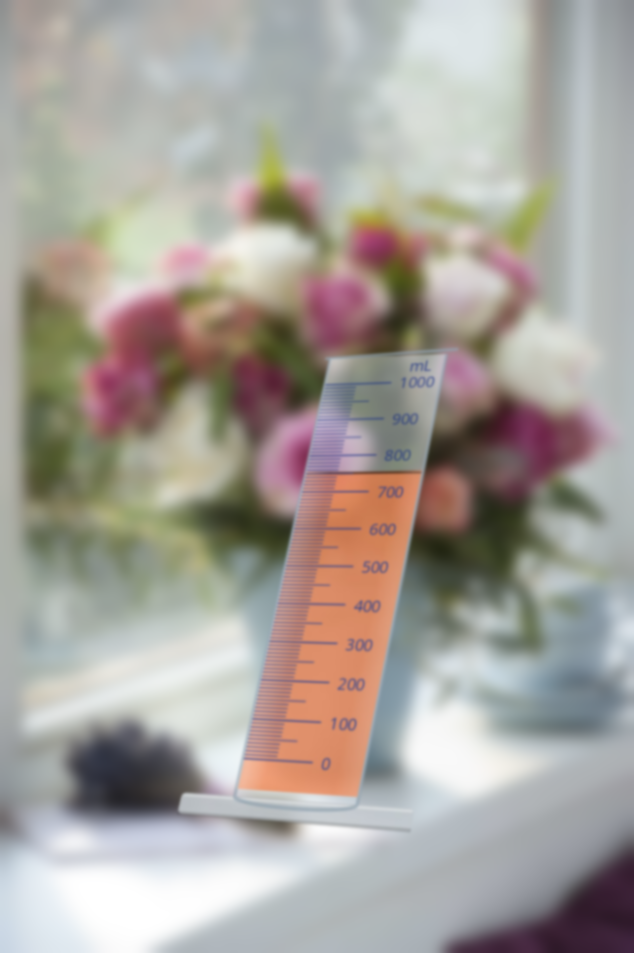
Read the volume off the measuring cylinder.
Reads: 750 mL
